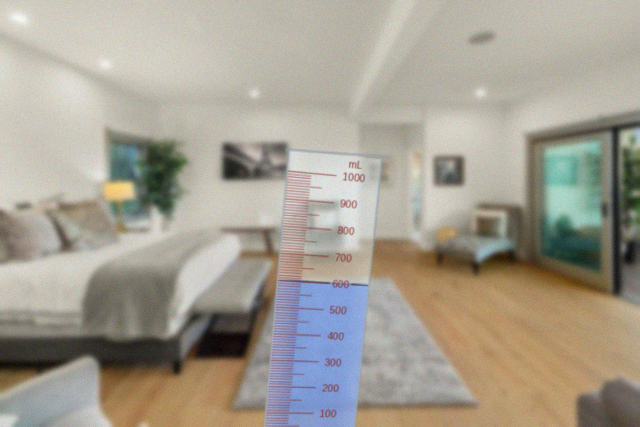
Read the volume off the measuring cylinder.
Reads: 600 mL
